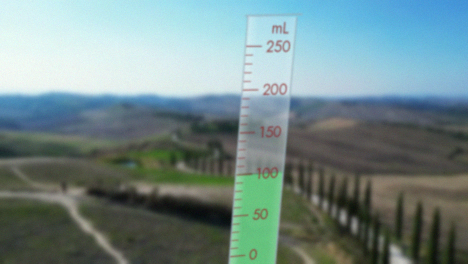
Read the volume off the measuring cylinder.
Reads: 100 mL
